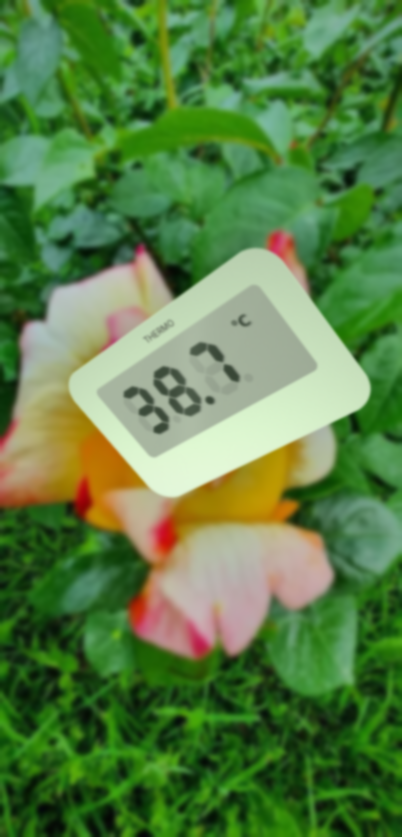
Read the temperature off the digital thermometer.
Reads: 38.7 °C
